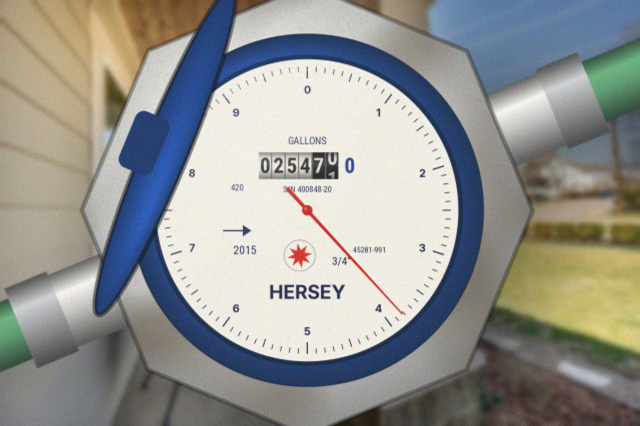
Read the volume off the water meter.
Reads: 254703.8 gal
